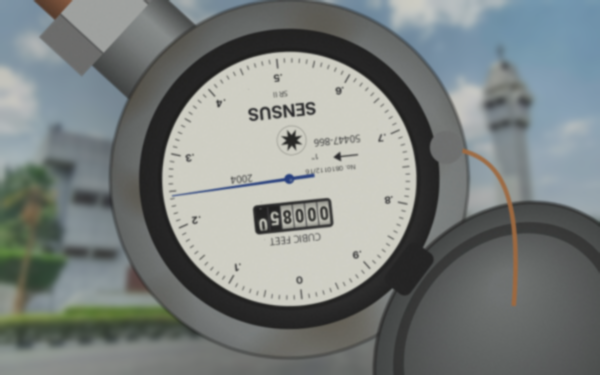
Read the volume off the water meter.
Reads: 850.24 ft³
